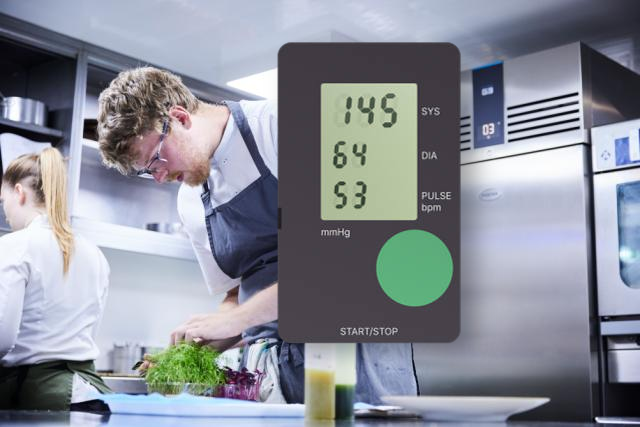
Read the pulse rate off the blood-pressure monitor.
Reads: 53 bpm
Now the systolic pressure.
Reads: 145 mmHg
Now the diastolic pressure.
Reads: 64 mmHg
